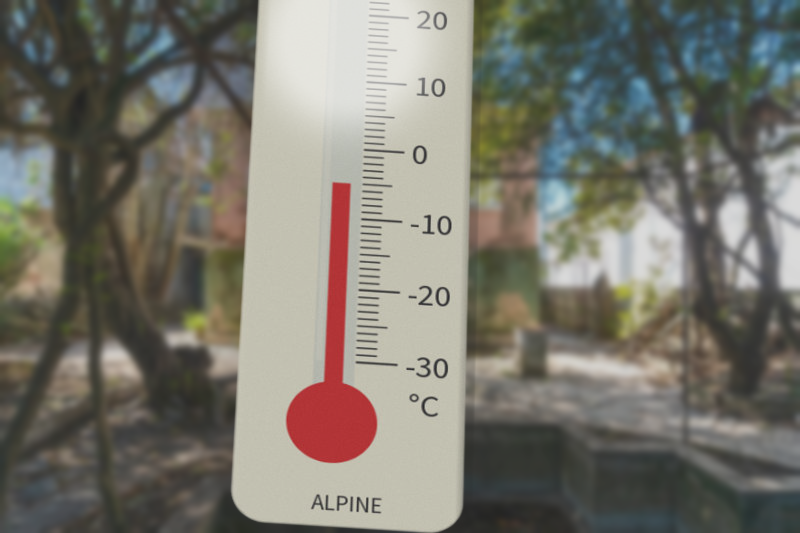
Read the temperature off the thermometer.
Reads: -5 °C
